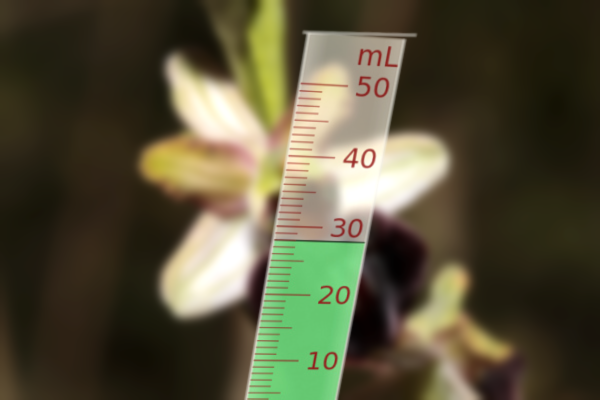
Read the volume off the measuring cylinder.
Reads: 28 mL
